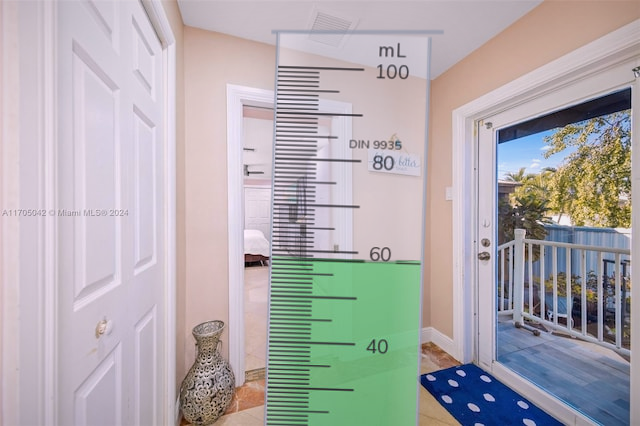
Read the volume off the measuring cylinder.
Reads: 58 mL
